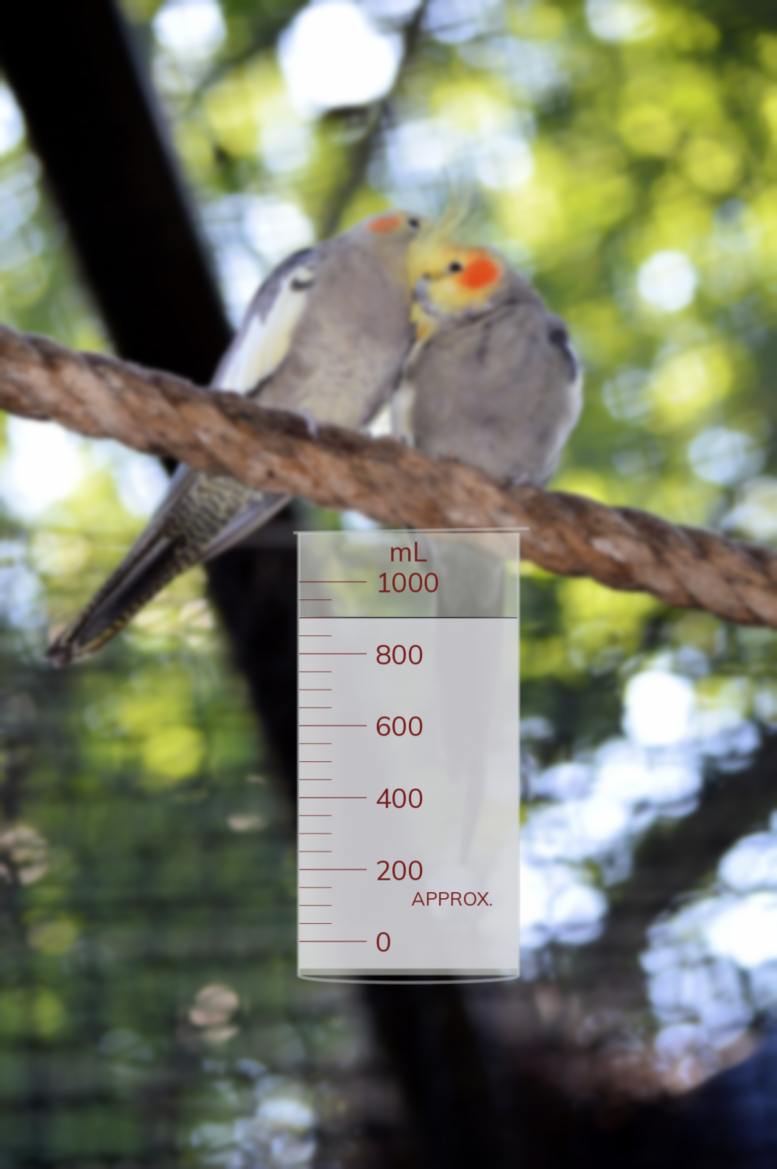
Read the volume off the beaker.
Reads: 900 mL
